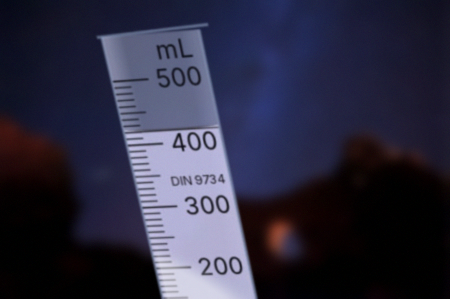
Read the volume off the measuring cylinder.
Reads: 420 mL
